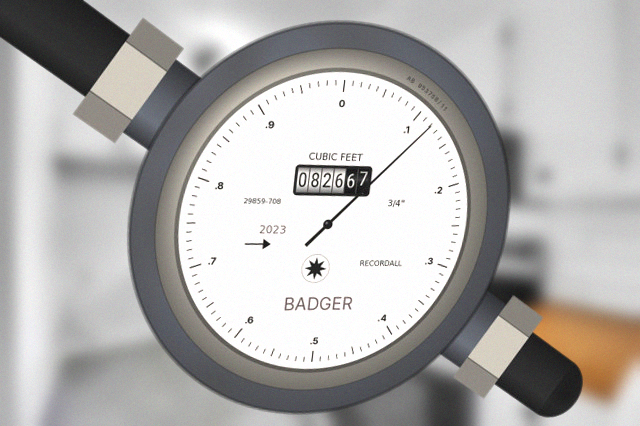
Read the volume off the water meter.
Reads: 82667.12 ft³
